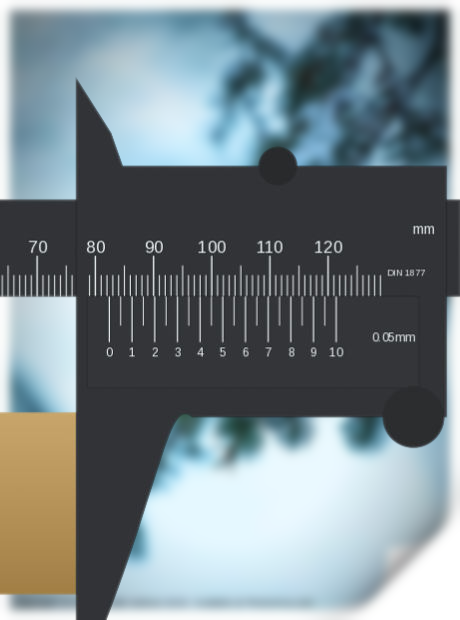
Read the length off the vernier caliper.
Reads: 82.4 mm
